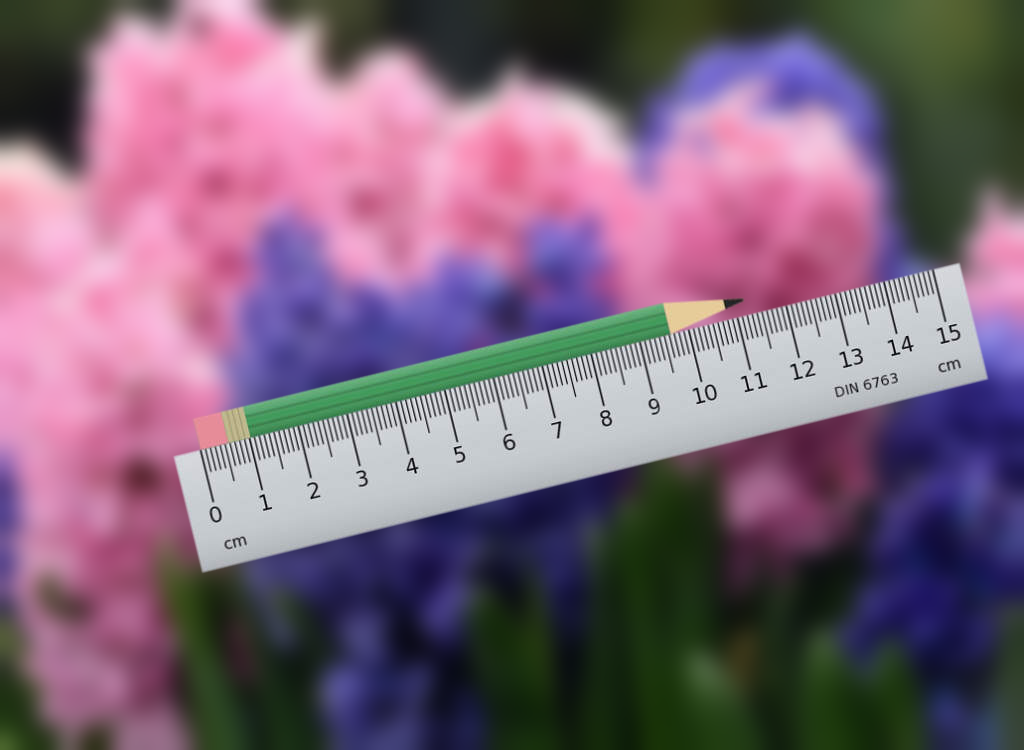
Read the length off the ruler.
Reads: 11.2 cm
